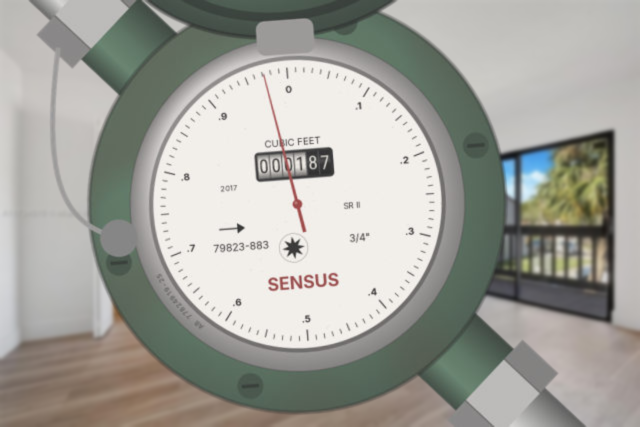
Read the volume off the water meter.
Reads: 186.97 ft³
